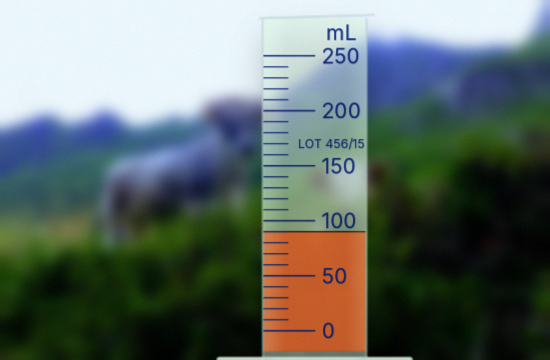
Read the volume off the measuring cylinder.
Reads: 90 mL
